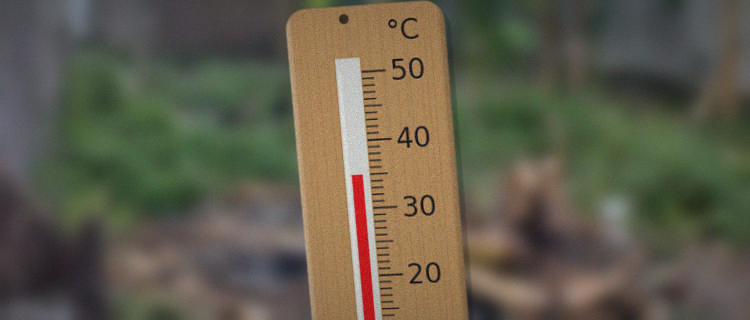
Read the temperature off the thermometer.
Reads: 35 °C
